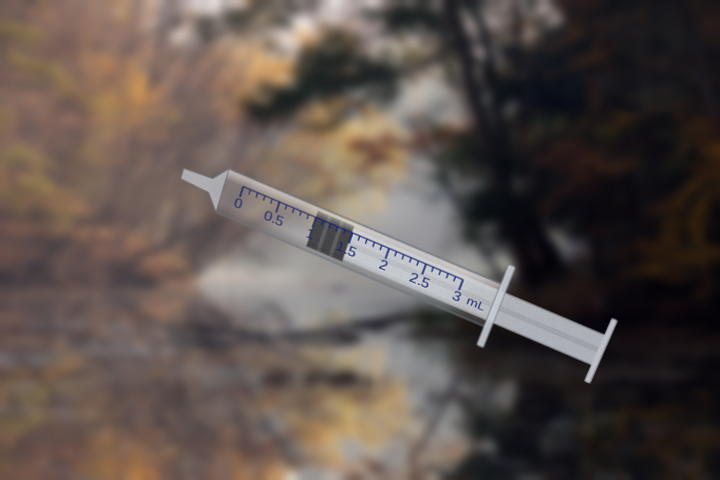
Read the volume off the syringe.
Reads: 1 mL
